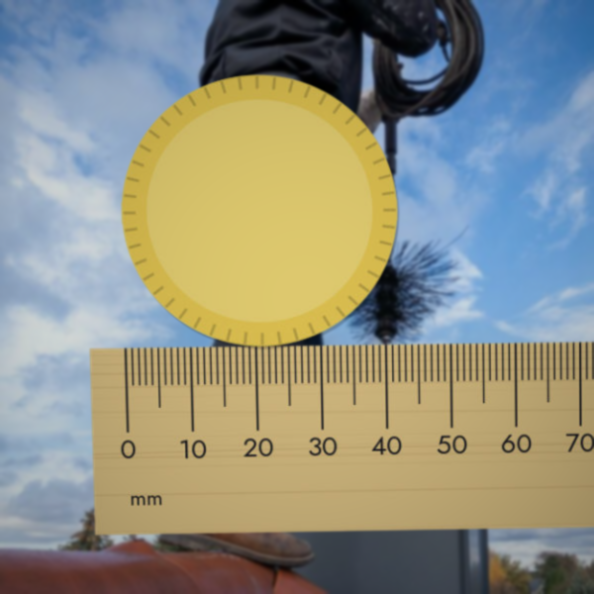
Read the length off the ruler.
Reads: 42 mm
